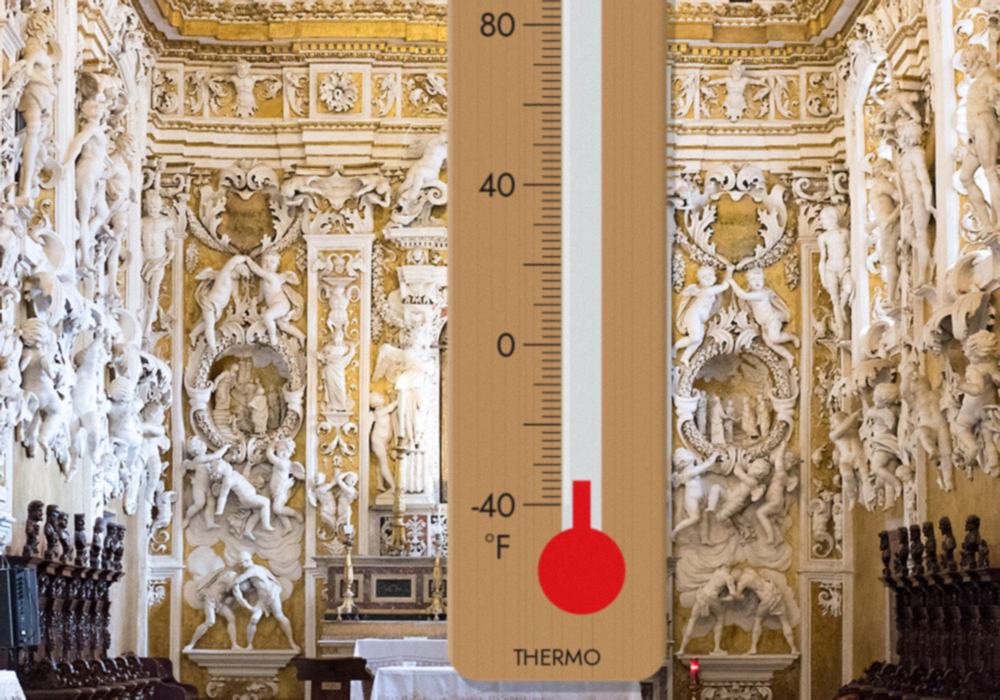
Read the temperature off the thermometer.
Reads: -34 °F
